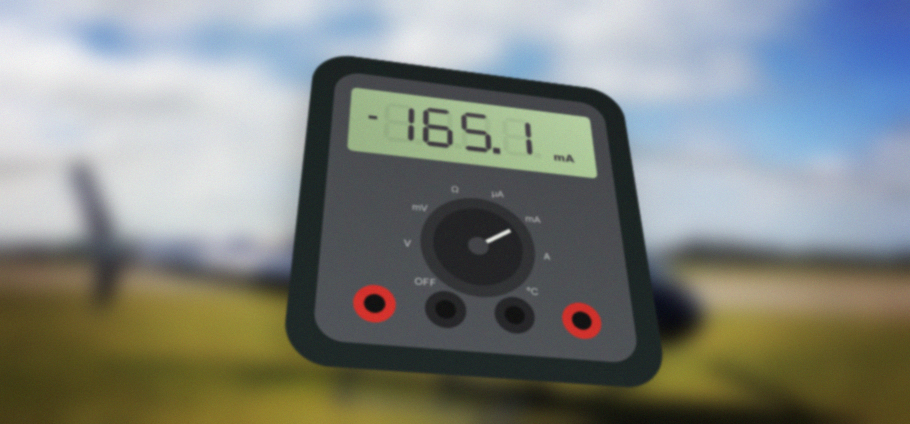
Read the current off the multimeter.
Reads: -165.1 mA
